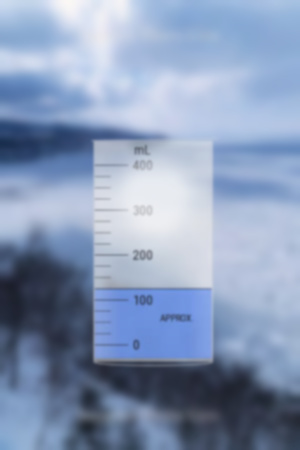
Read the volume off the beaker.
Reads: 125 mL
